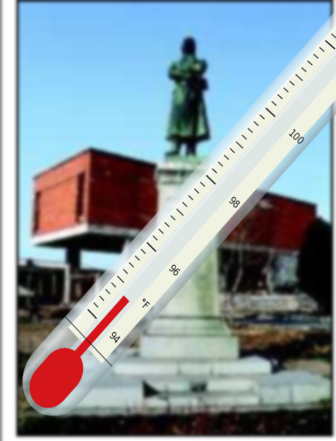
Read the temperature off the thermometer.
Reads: 94.8 °F
